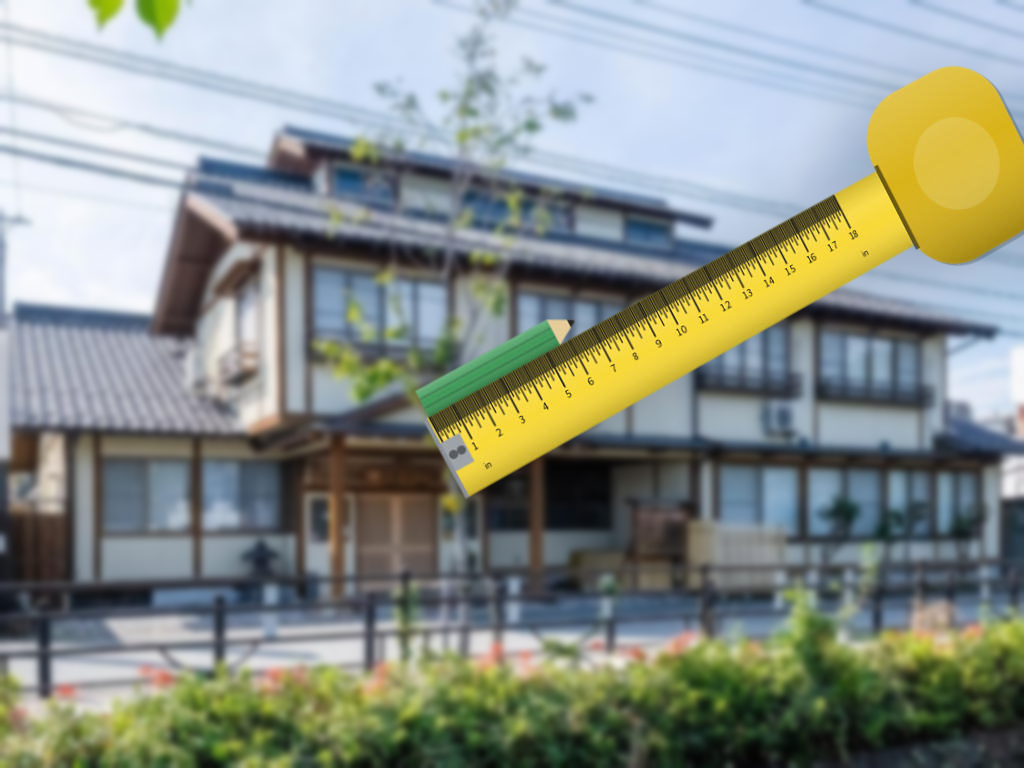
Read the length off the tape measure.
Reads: 6.5 in
